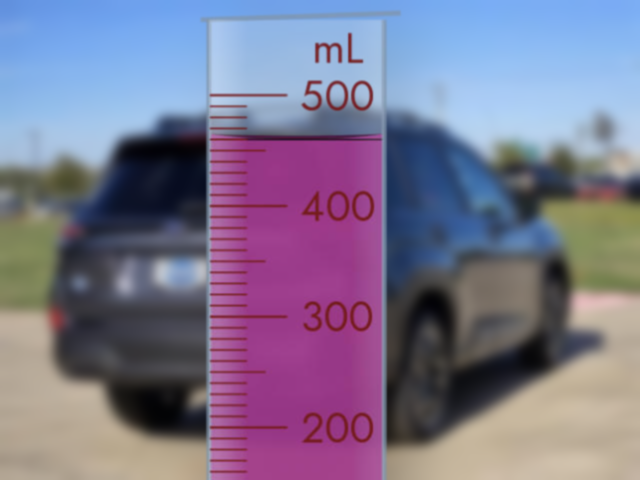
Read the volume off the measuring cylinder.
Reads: 460 mL
